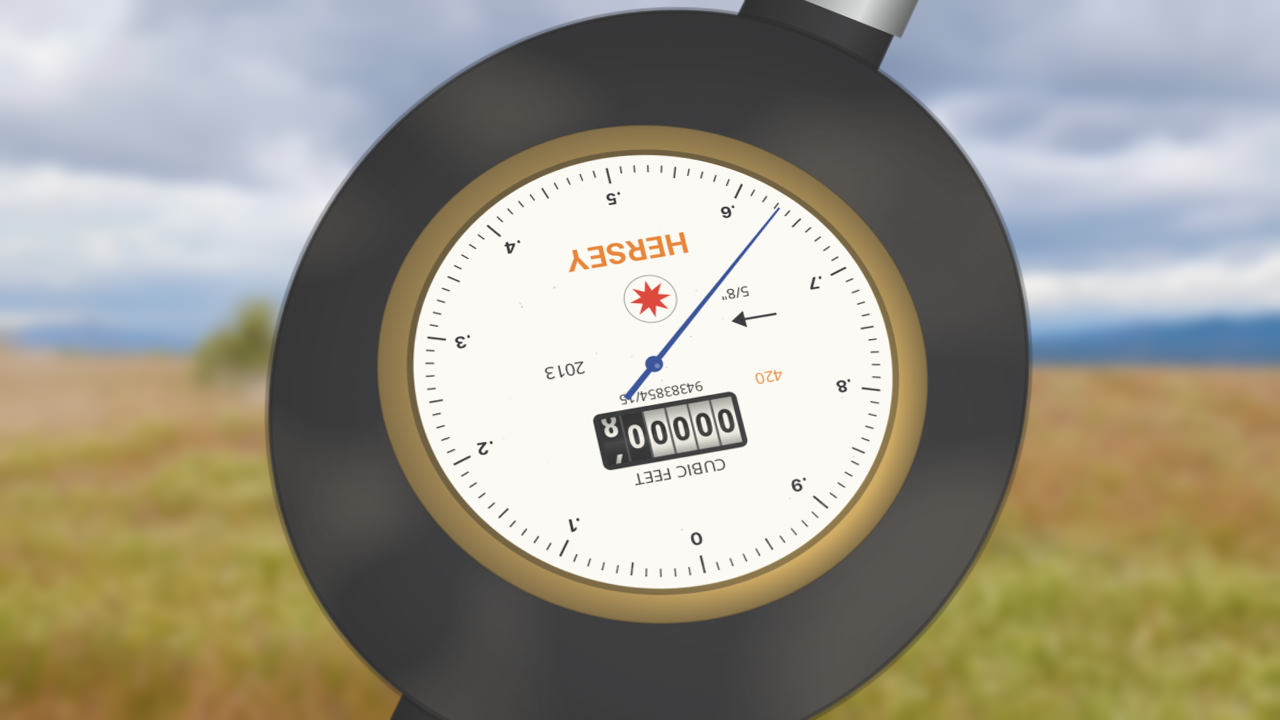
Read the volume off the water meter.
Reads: 7.63 ft³
